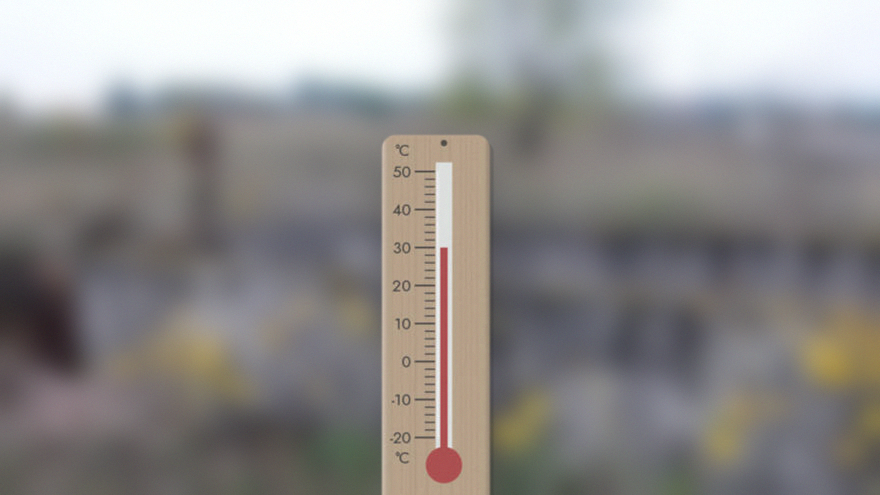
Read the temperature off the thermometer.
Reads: 30 °C
